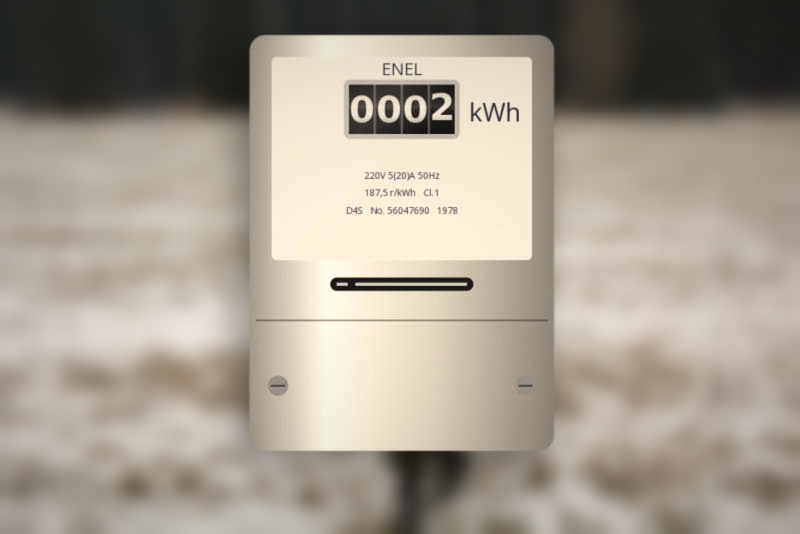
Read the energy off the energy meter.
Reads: 2 kWh
